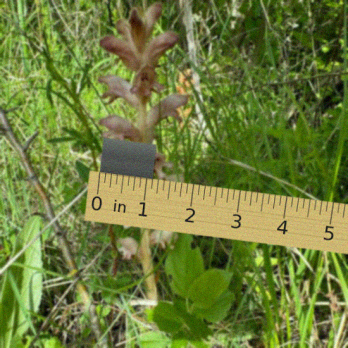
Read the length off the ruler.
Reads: 1.125 in
